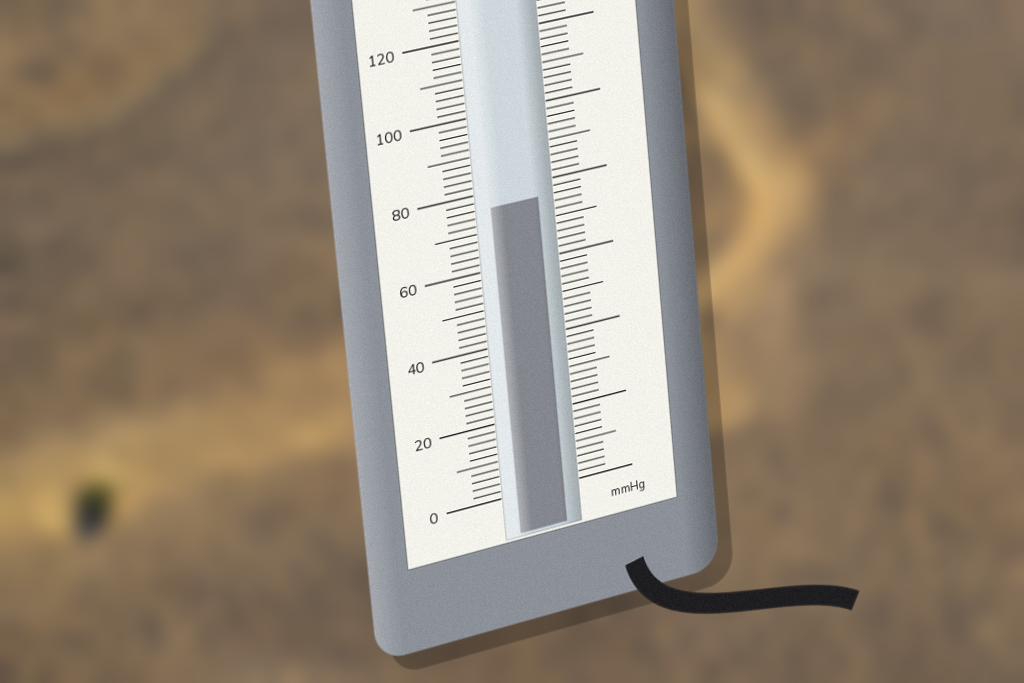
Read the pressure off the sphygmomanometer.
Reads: 76 mmHg
